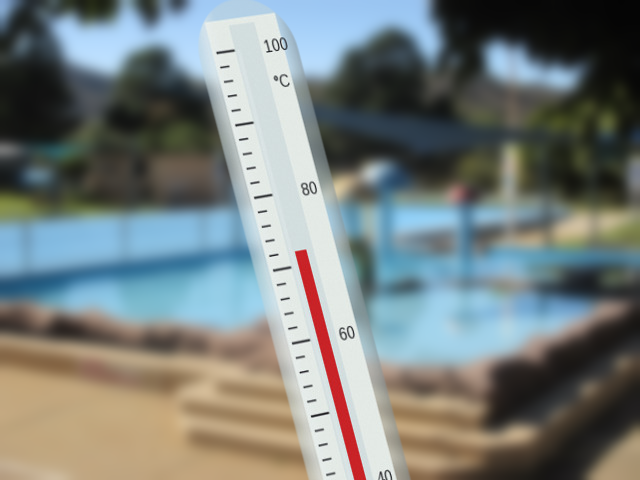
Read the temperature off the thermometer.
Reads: 72 °C
